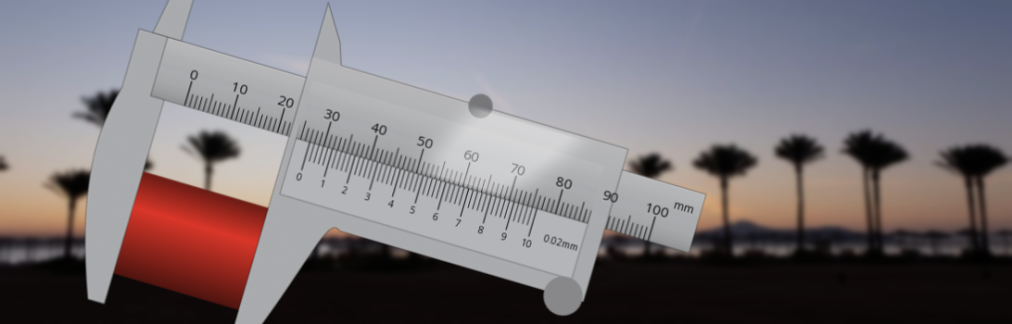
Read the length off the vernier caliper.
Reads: 27.0 mm
